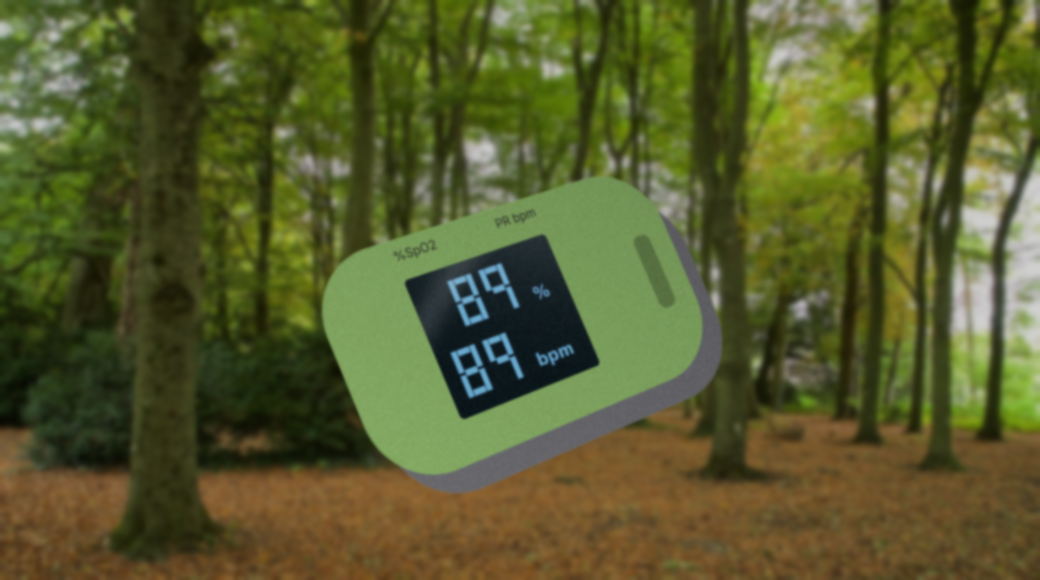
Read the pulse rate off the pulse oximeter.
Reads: 89 bpm
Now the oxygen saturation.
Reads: 89 %
